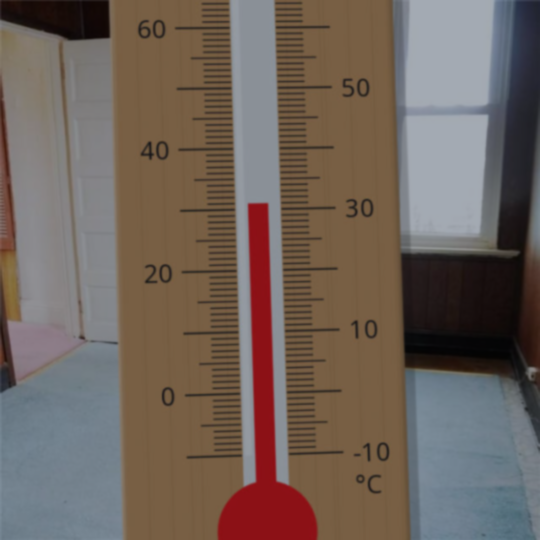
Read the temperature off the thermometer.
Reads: 31 °C
